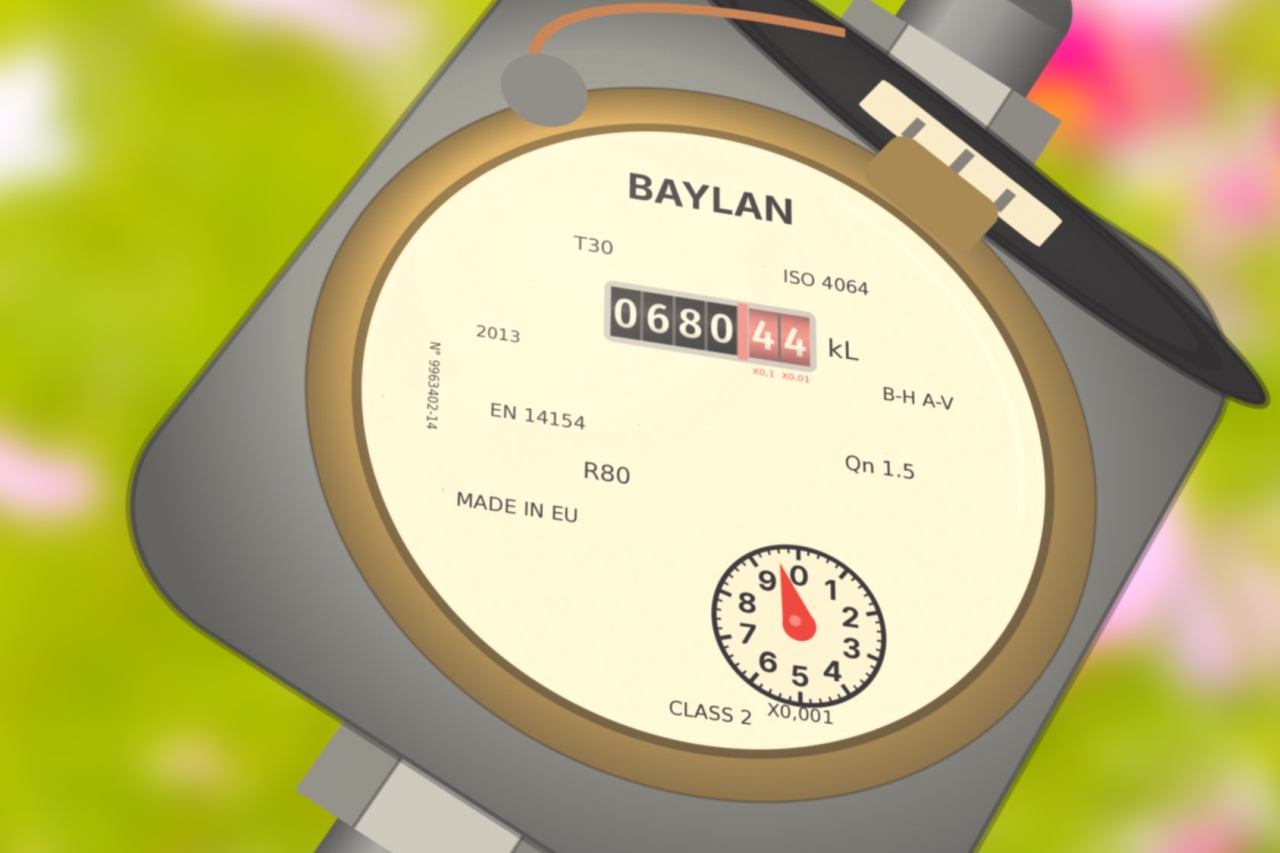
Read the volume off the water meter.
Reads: 680.439 kL
